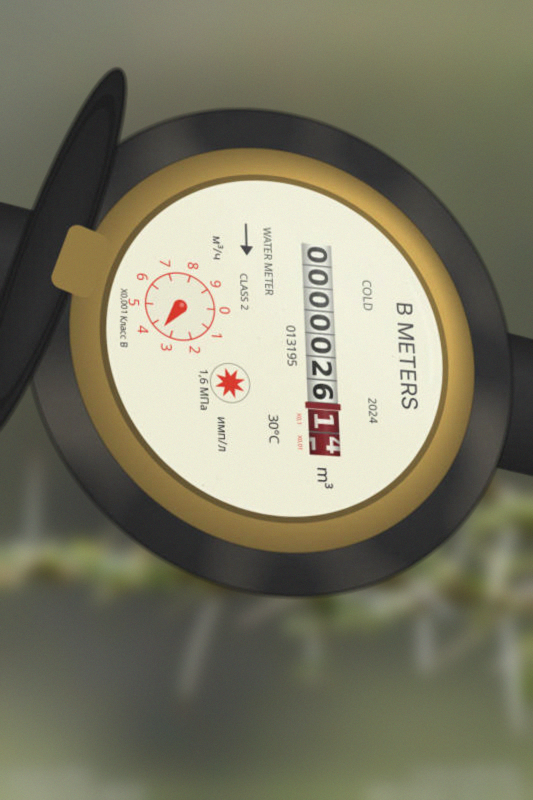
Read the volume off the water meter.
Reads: 26.143 m³
